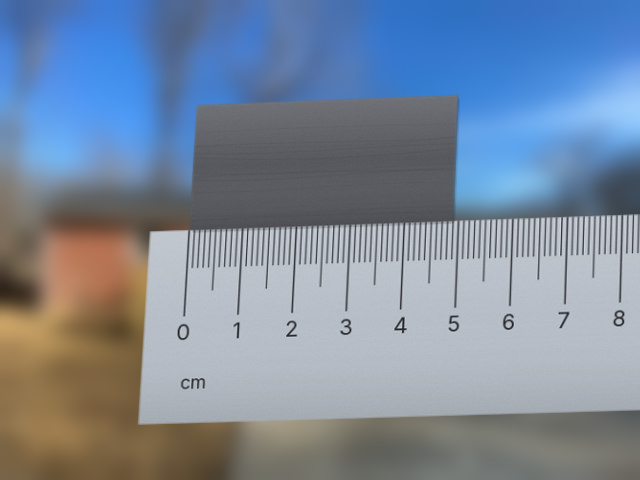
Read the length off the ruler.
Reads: 4.9 cm
